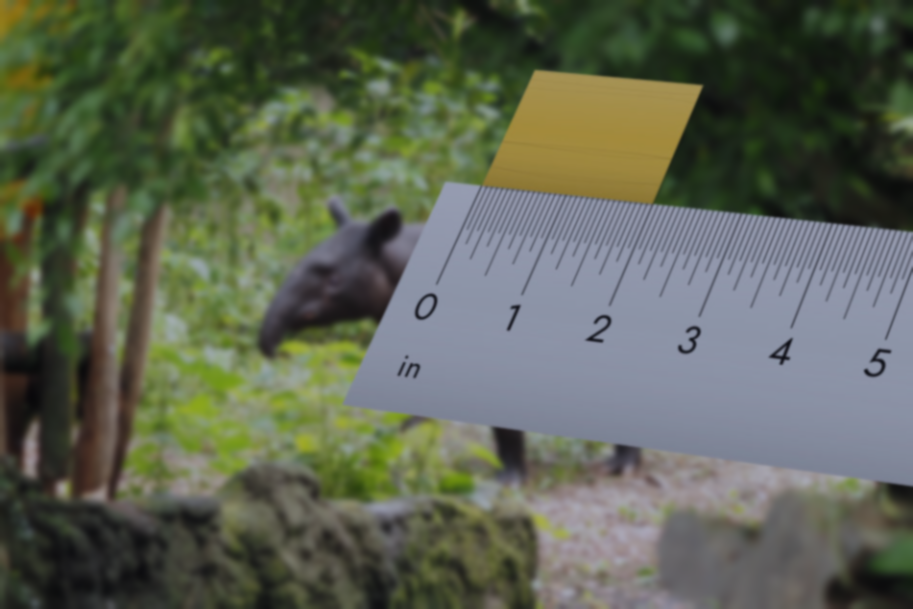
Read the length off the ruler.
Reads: 2 in
